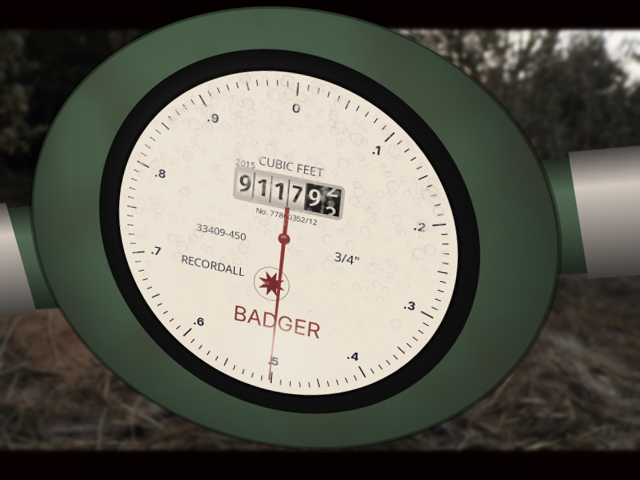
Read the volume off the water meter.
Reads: 911792.50 ft³
